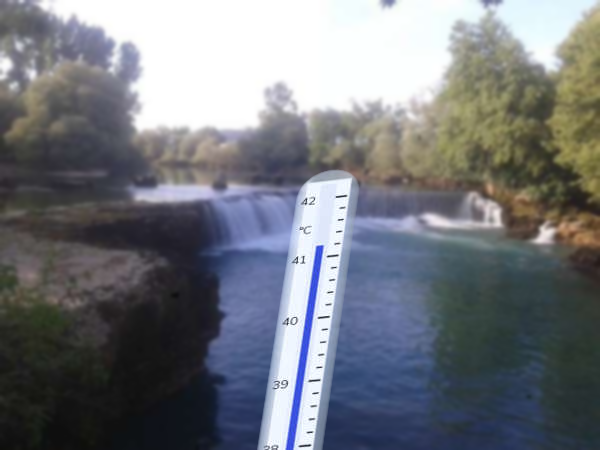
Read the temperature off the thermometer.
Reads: 41.2 °C
